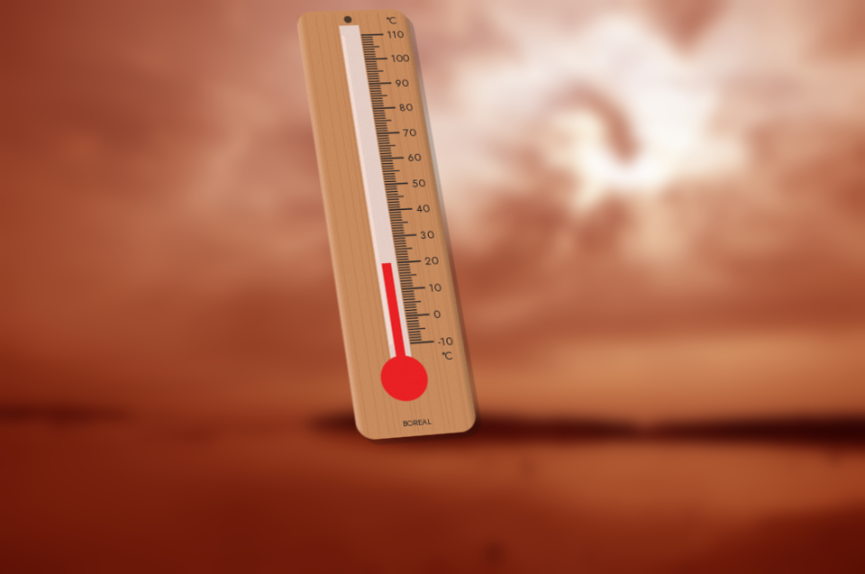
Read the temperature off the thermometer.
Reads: 20 °C
